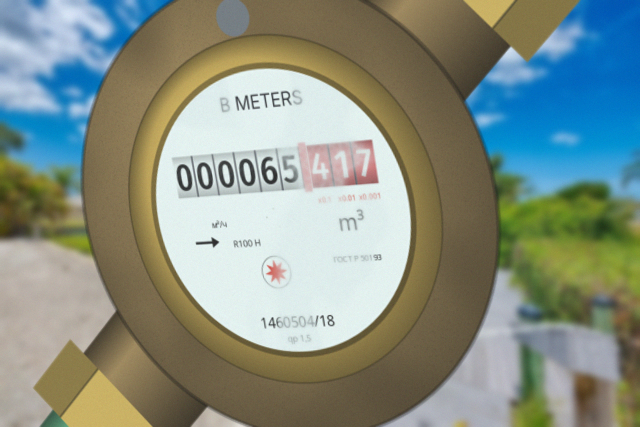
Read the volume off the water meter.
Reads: 65.417 m³
